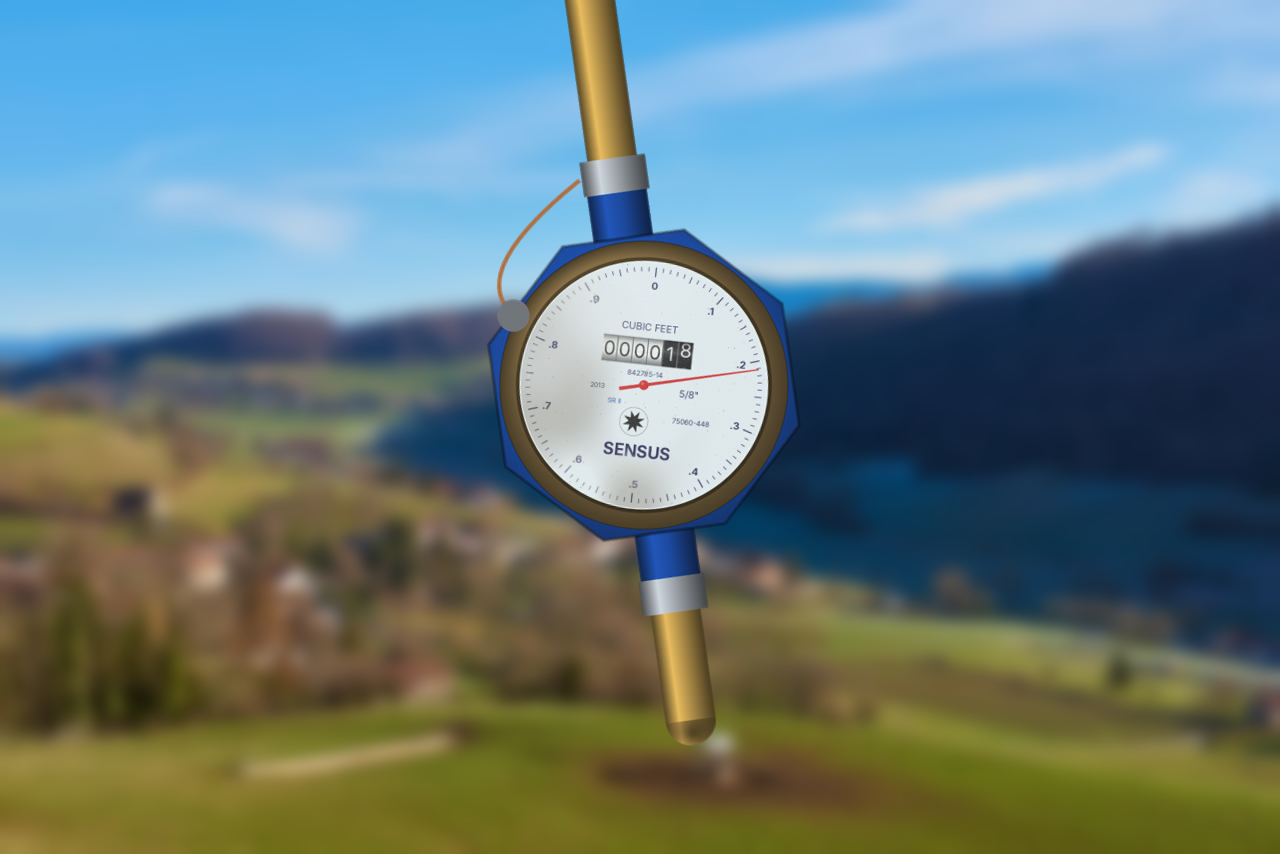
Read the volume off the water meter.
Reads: 18.21 ft³
